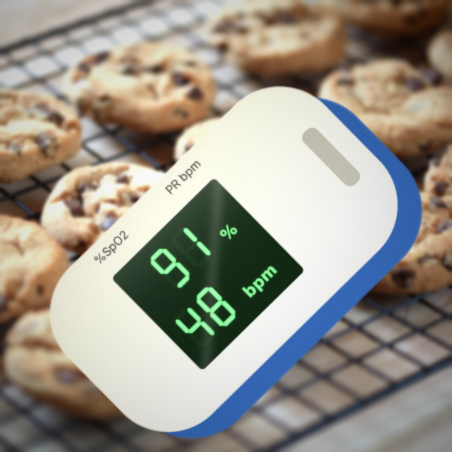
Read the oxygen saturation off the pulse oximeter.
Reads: 91 %
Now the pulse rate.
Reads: 48 bpm
